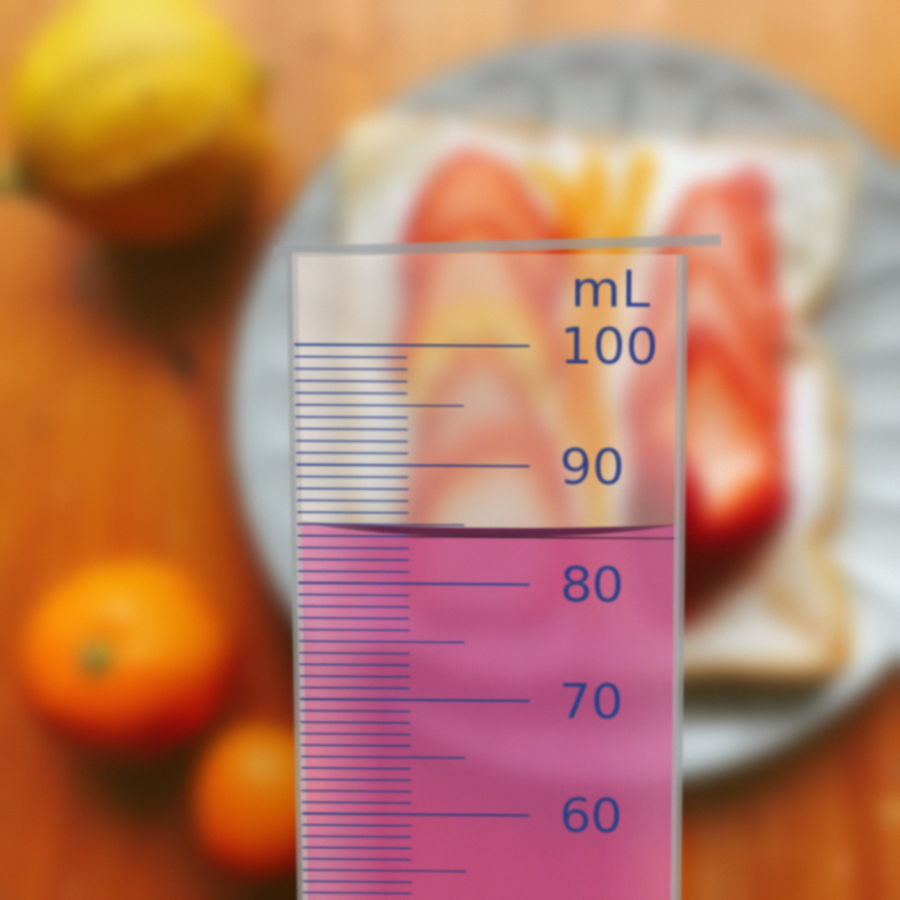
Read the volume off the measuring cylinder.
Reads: 84 mL
